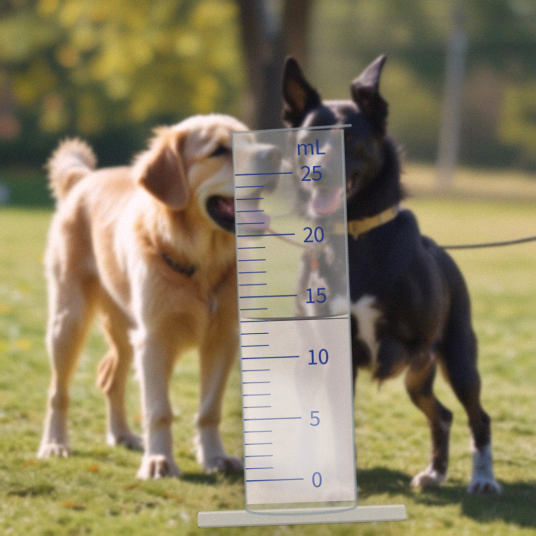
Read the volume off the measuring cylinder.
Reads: 13 mL
